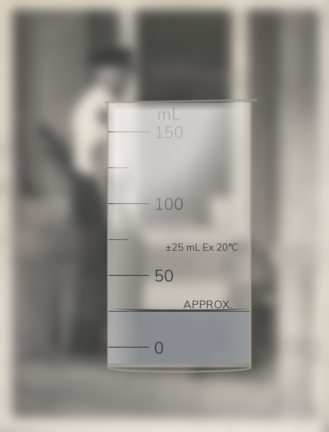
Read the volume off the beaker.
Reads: 25 mL
